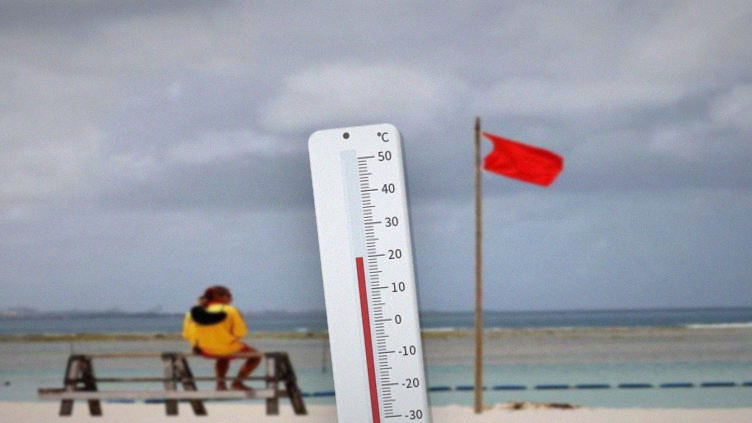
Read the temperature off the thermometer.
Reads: 20 °C
